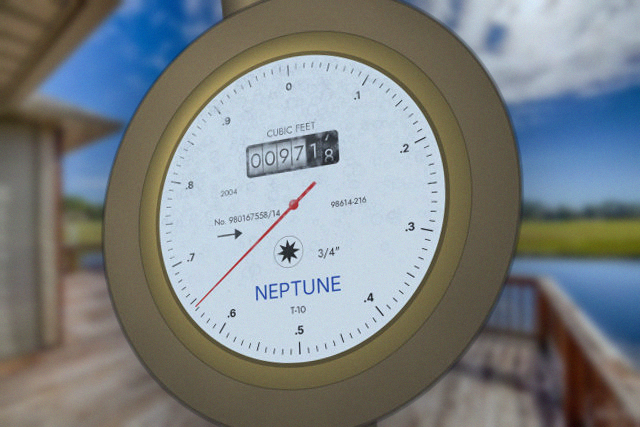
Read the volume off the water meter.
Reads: 9717.64 ft³
